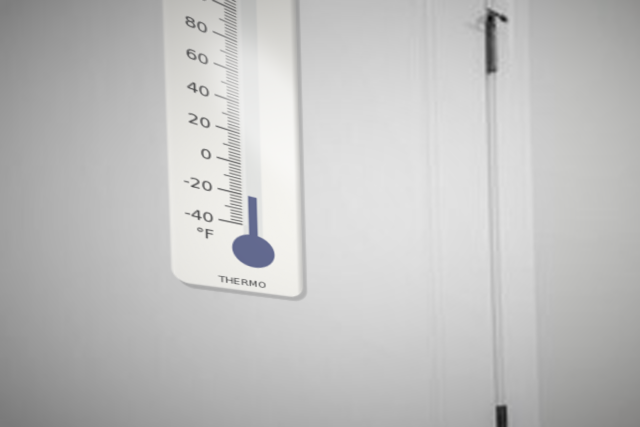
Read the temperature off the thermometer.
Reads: -20 °F
